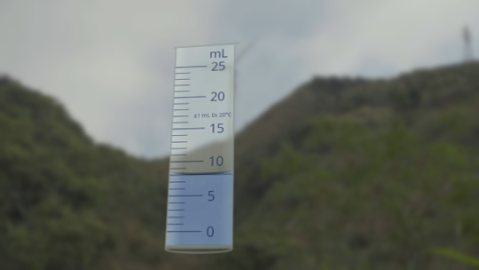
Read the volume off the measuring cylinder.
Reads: 8 mL
